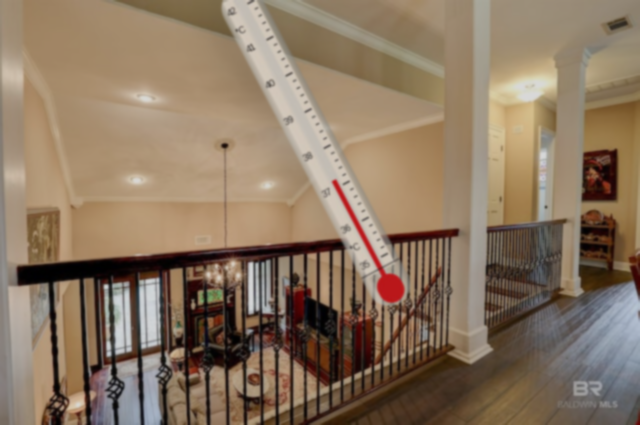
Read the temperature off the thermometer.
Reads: 37.2 °C
